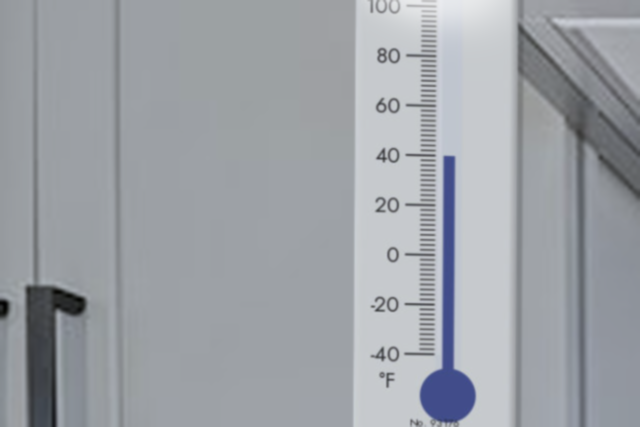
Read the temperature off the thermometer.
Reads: 40 °F
